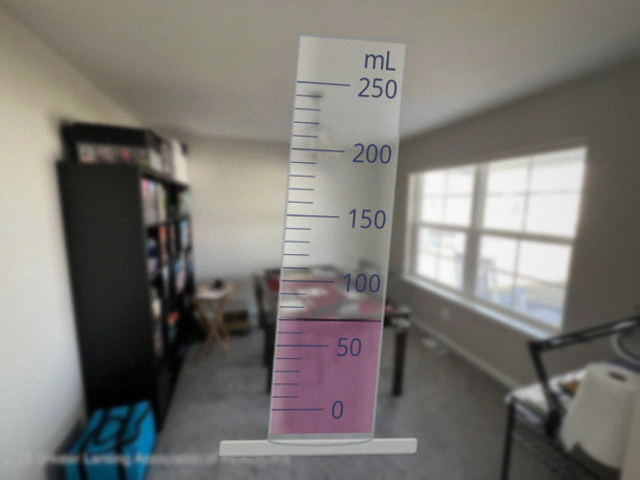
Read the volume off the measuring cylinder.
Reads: 70 mL
